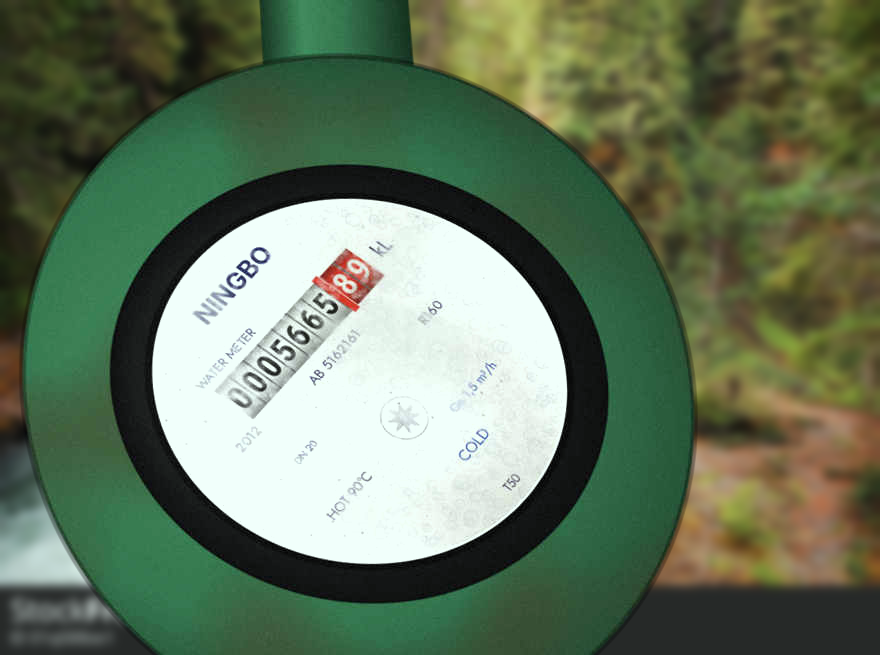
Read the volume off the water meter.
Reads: 5665.89 kL
